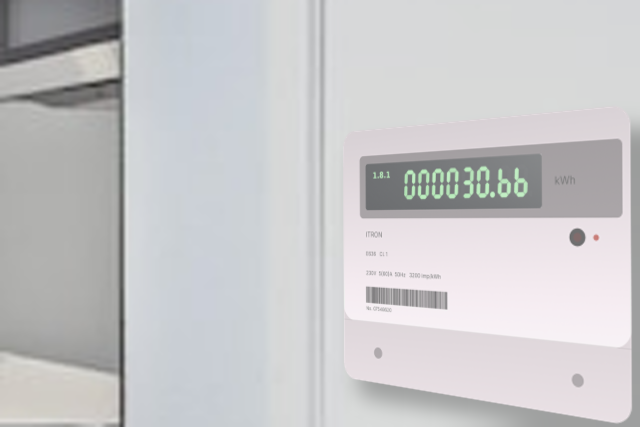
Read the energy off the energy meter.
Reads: 30.66 kWh
